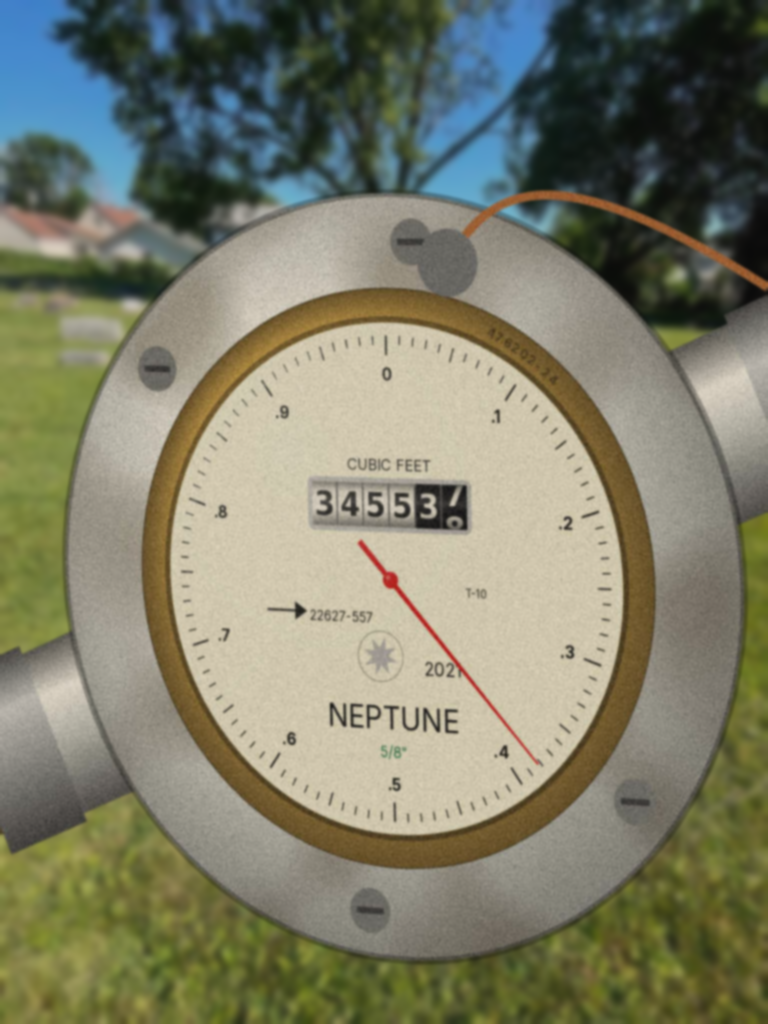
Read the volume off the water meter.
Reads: 345537.38 ft³
